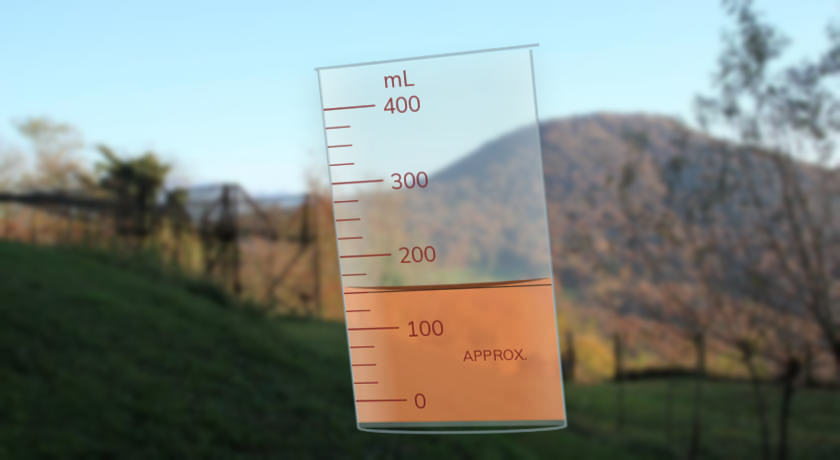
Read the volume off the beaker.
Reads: 150 mL
